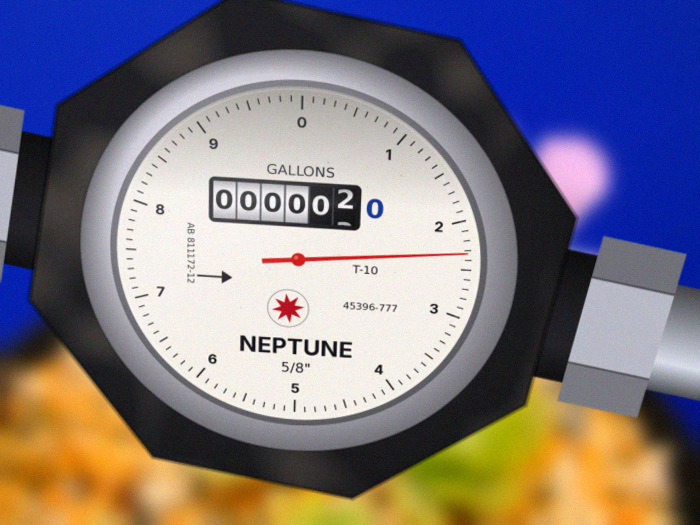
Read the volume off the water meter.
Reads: 22.3 gal
